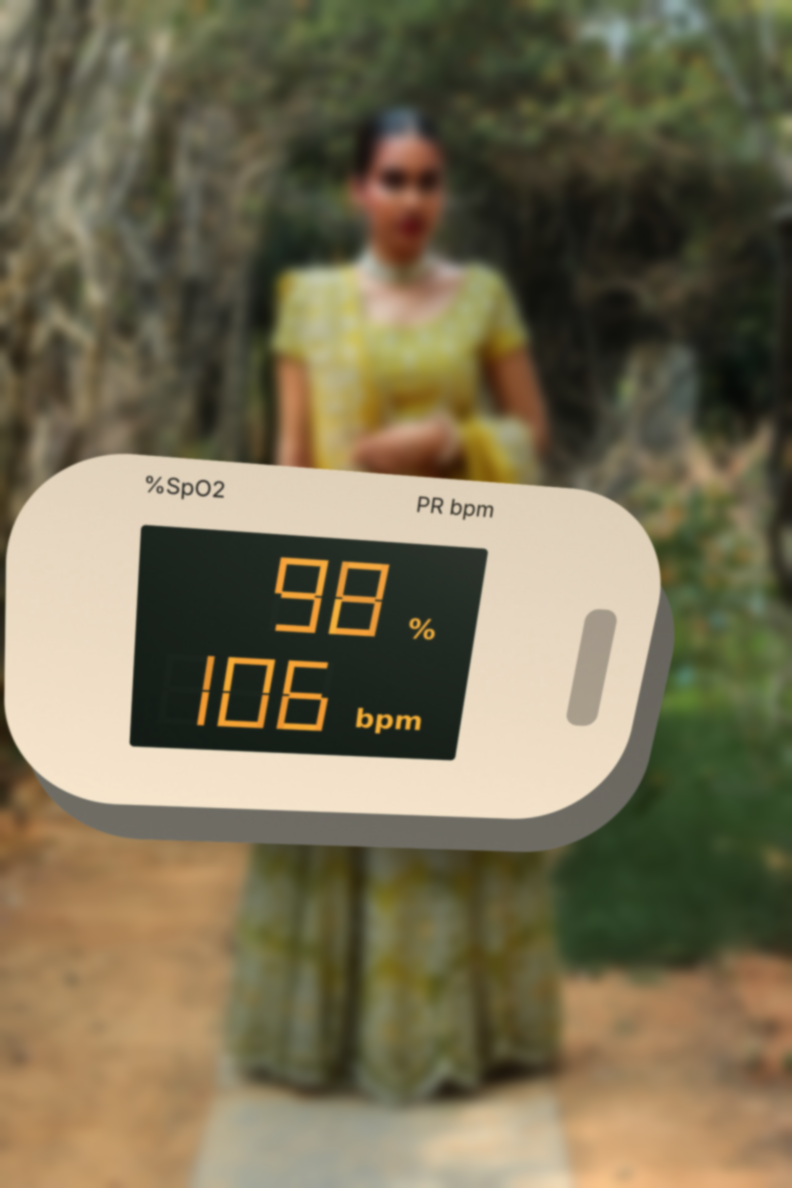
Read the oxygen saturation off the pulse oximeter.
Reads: 98 %
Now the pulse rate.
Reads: 106 bpm
